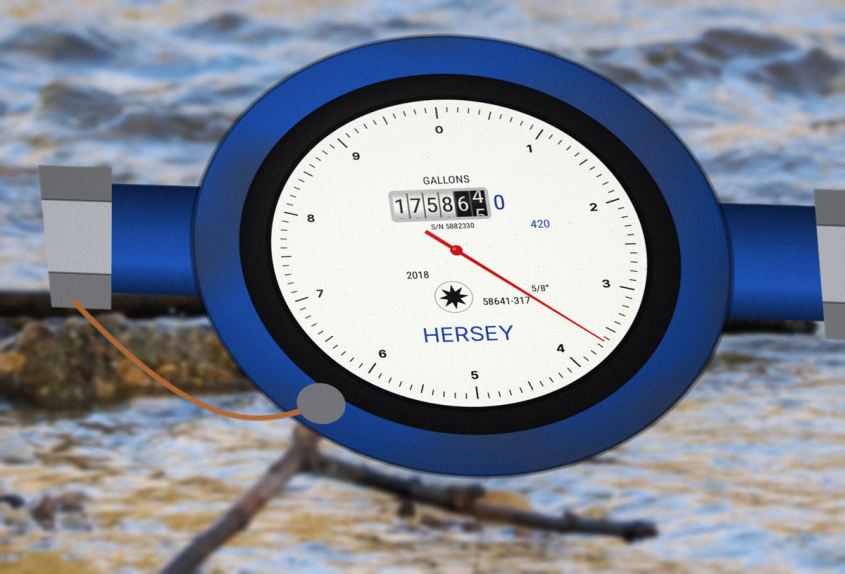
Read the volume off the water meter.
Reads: 1758643.6 gal
